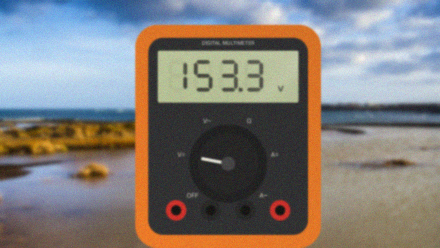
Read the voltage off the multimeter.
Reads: 153.3 V
